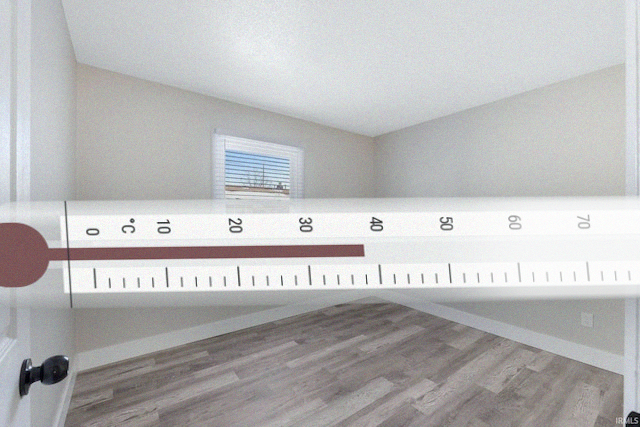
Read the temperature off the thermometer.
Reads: 38 °C
